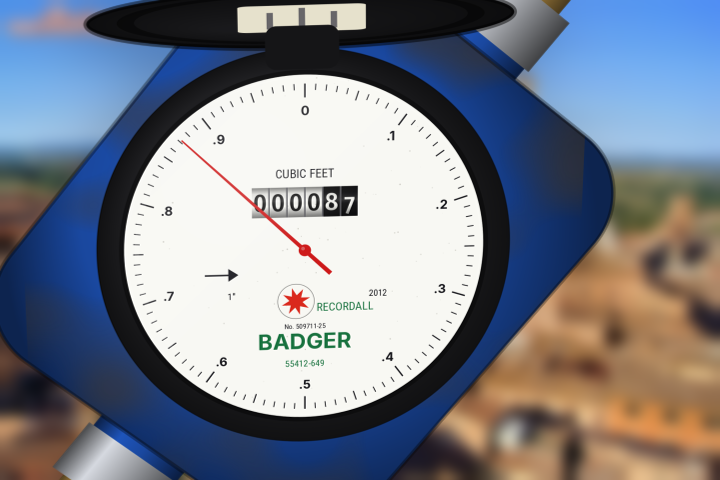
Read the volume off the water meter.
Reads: 86.87 ft³
